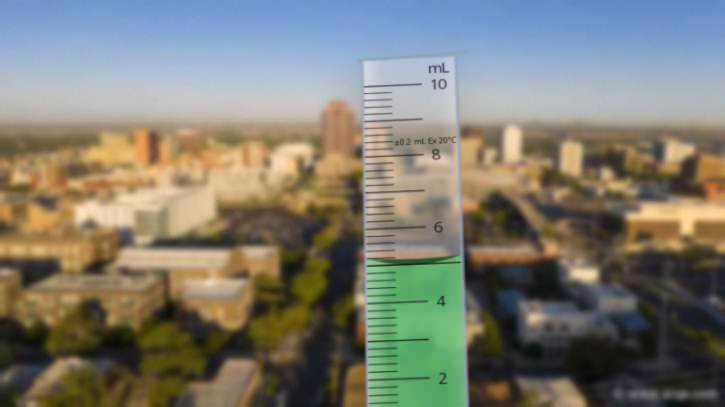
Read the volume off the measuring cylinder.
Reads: 5 mL
